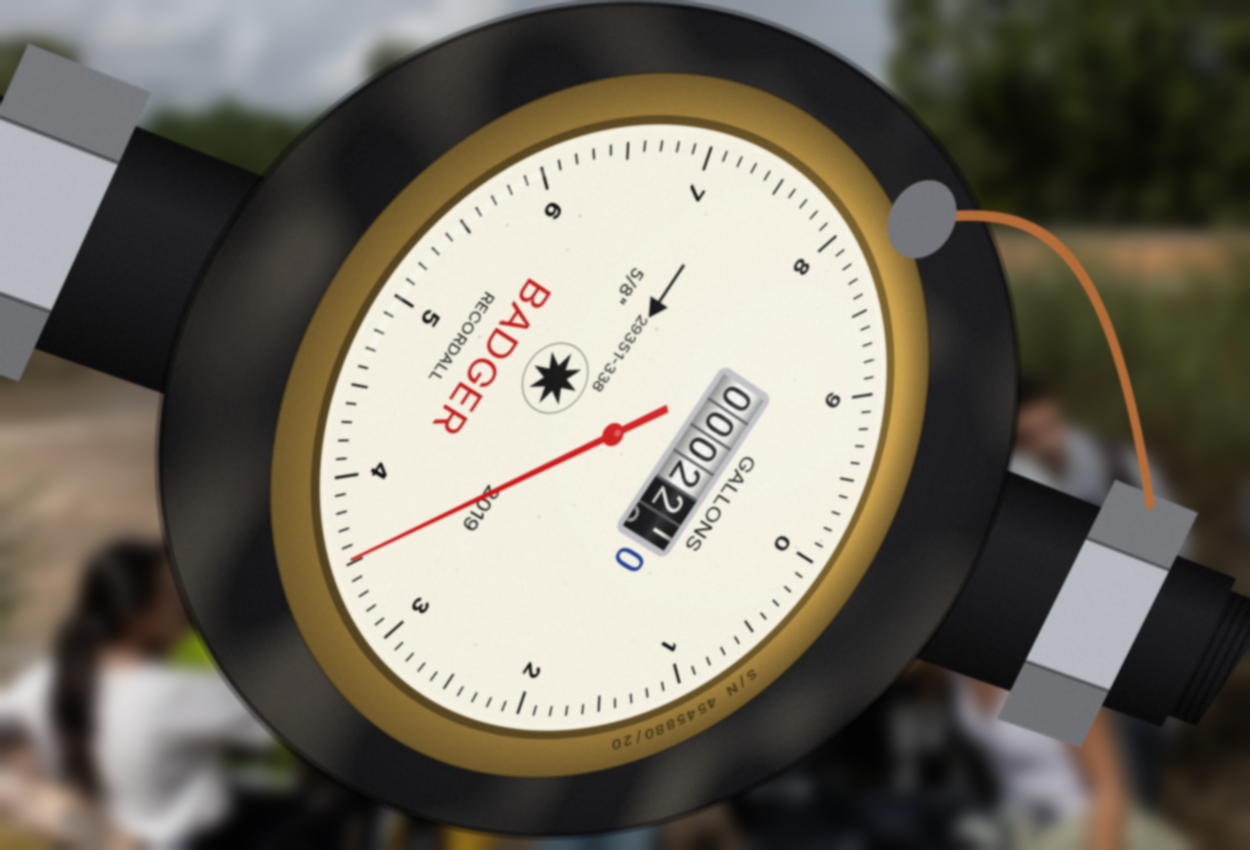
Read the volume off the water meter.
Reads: 2213.5 gal
